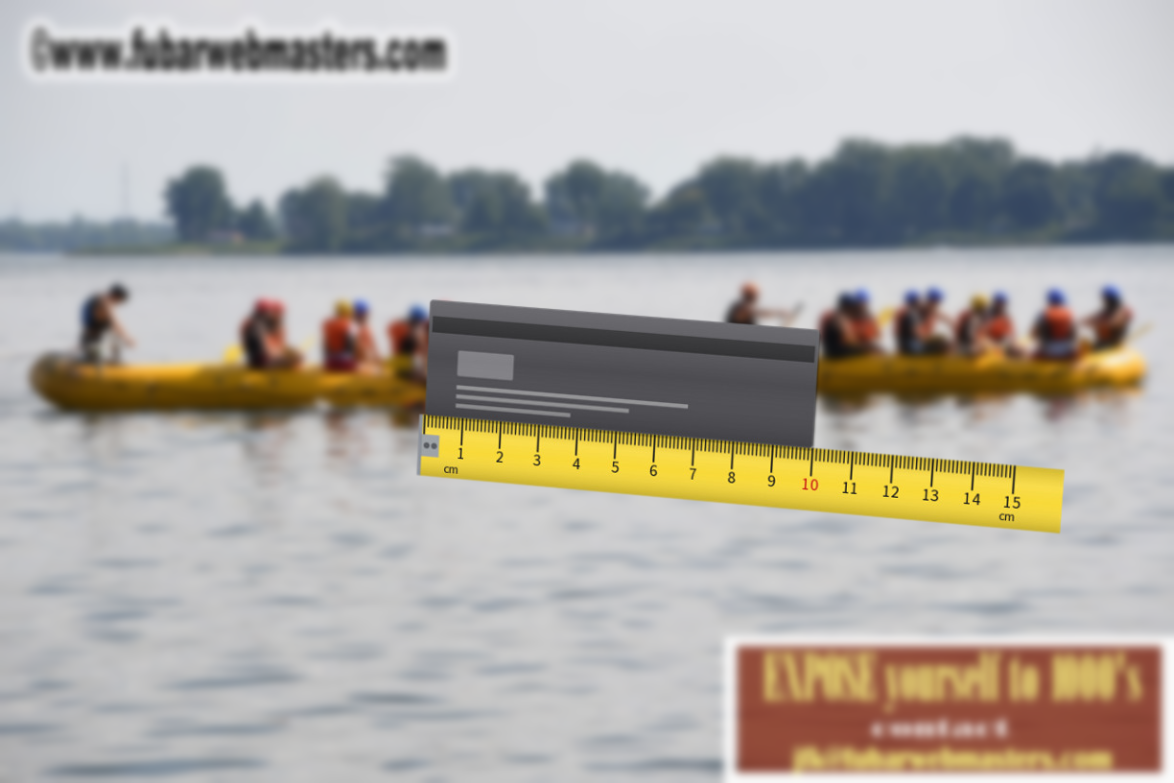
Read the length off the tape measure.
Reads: 10 cm
